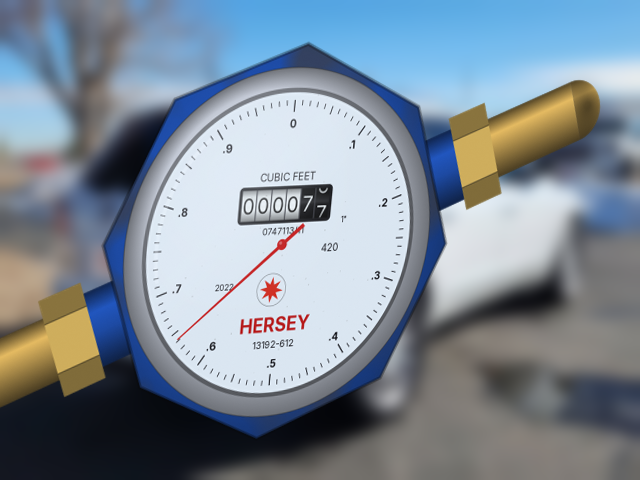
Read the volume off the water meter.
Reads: 76.64 ft³
